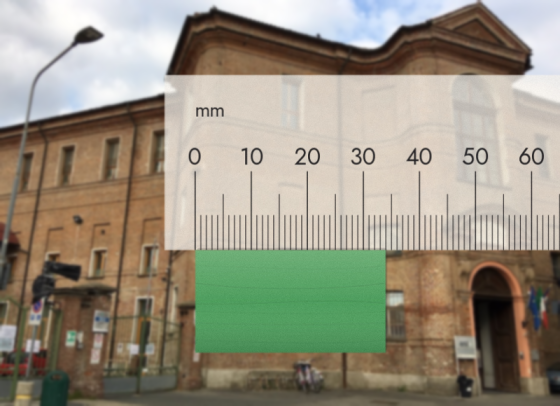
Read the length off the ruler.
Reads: 34 mm
